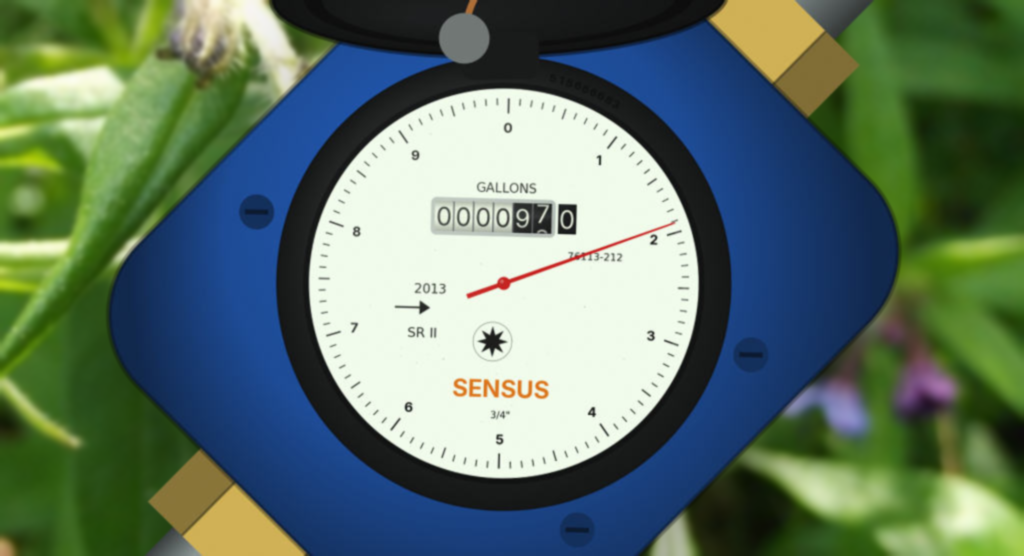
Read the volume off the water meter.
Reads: 971.9 gal
